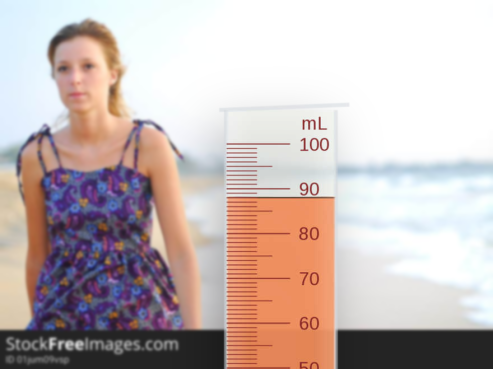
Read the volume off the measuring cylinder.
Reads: 88 mL
